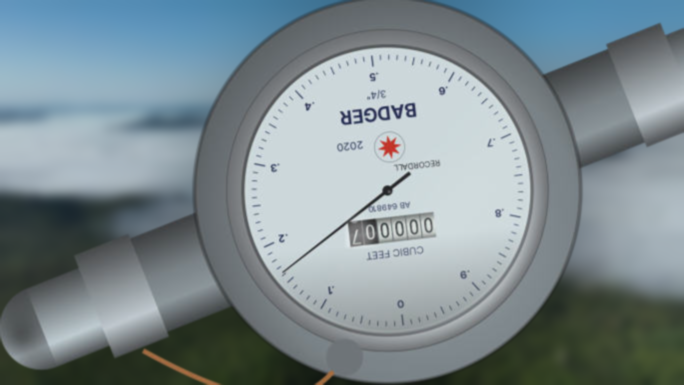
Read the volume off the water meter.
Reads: 7.16 ft³
